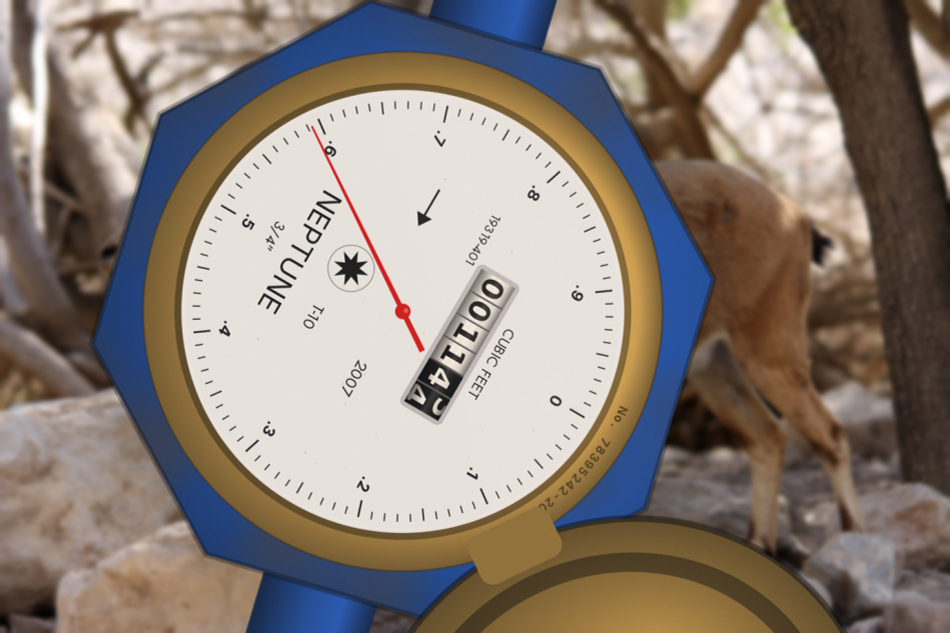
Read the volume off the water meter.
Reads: 1143.59 ft³
